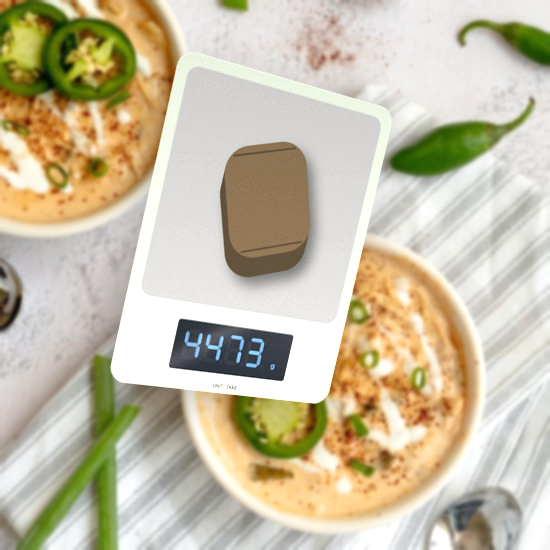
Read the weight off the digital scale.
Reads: 4473 g
